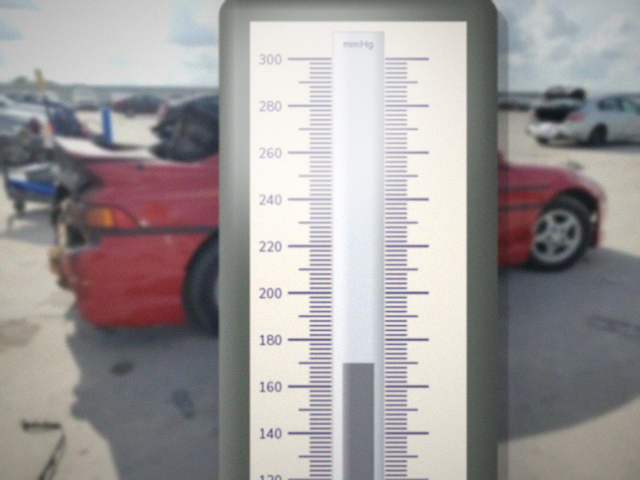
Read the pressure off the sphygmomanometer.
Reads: 170 mmHg
